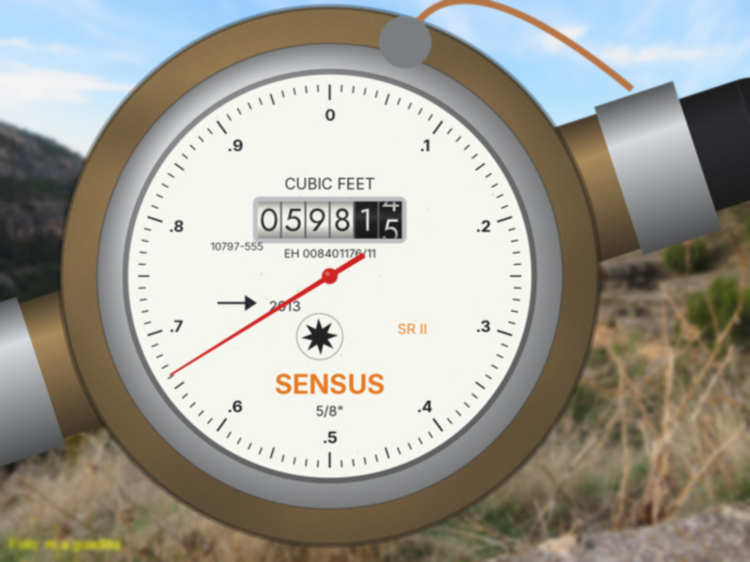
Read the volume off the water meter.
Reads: 59814.66 ft³
